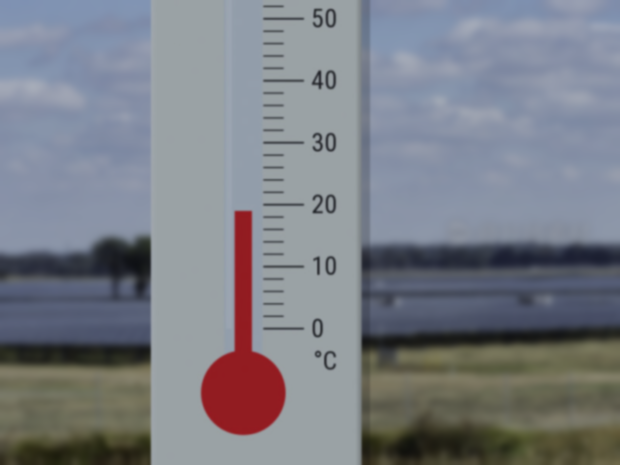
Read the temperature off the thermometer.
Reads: 19 °C
